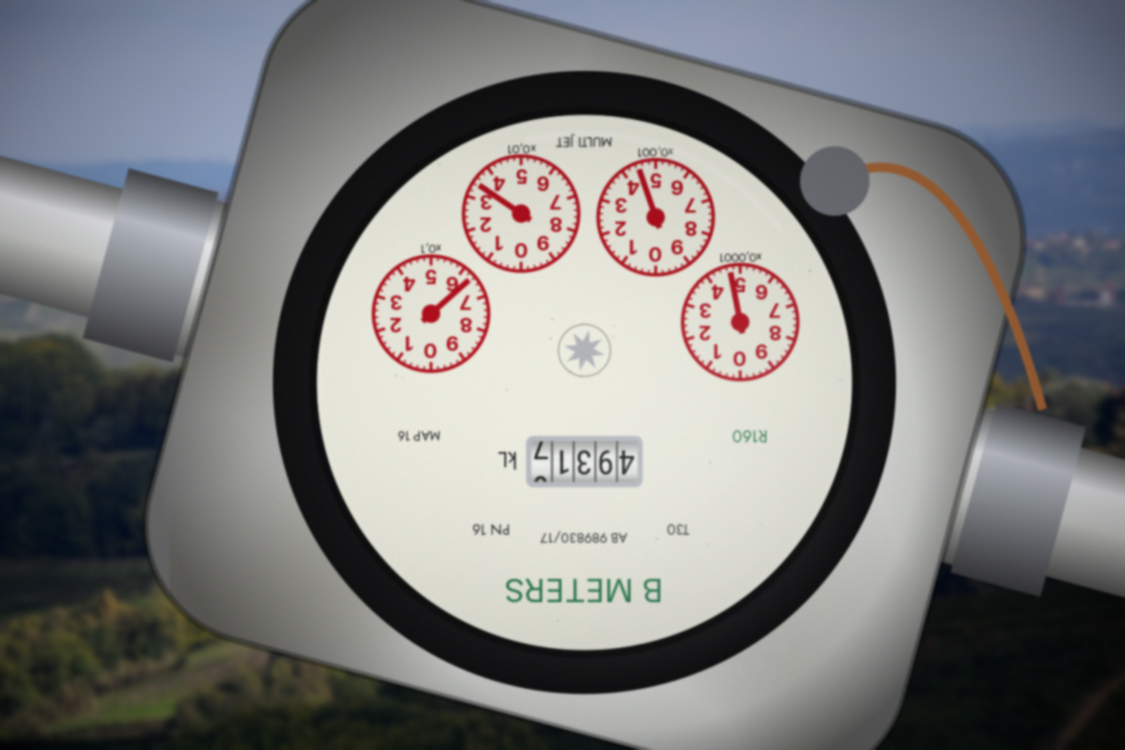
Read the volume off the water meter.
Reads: 49316.6344 kL
